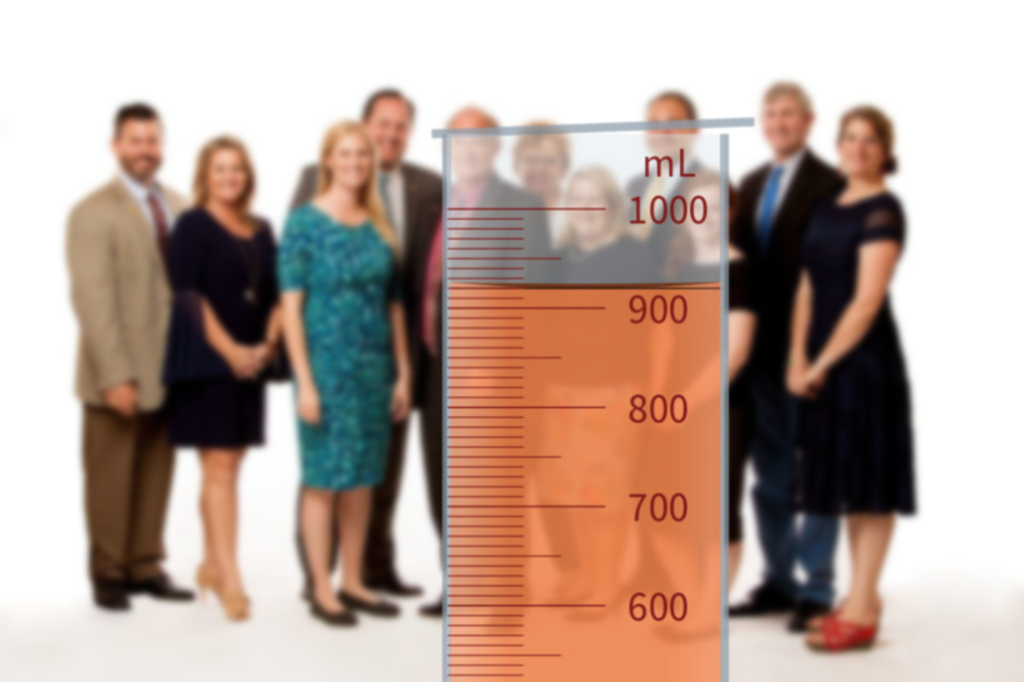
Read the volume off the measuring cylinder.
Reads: 920 mL
